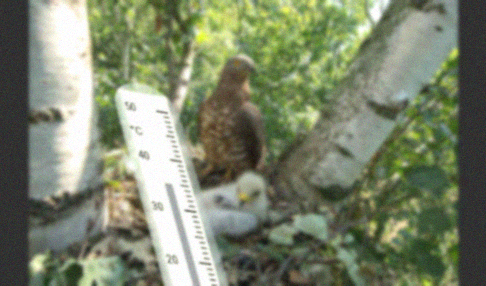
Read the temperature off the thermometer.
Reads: 35 °C
